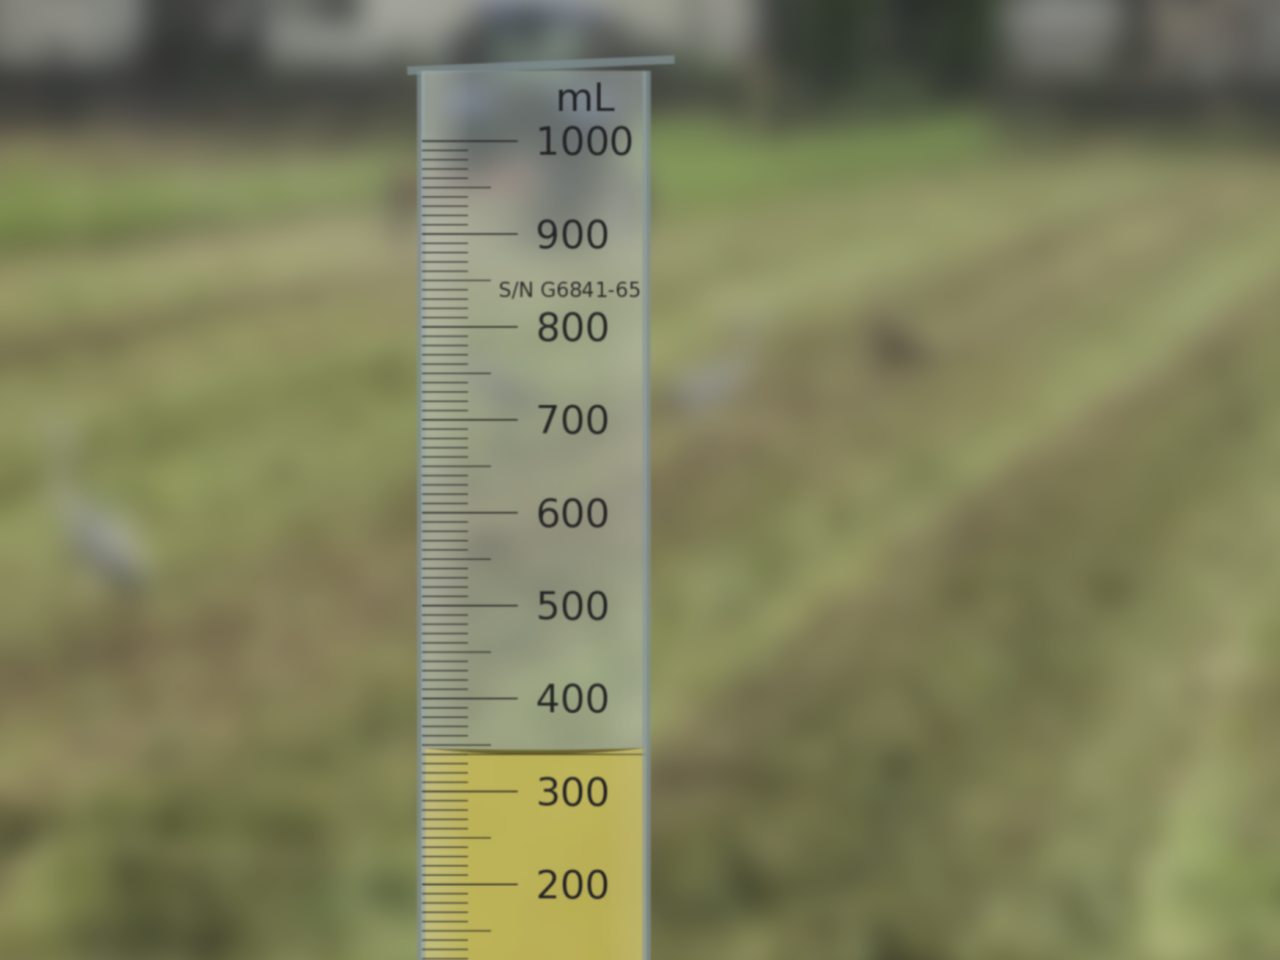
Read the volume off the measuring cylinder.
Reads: 340 mL
